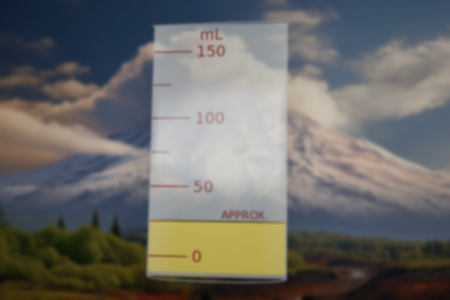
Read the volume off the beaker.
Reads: 25 mL
